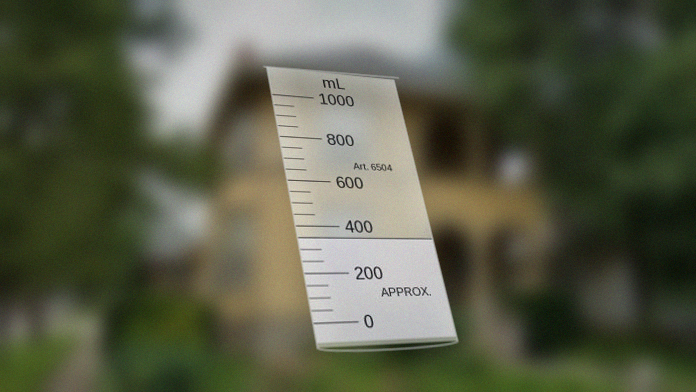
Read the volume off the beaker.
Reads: 350 mL
